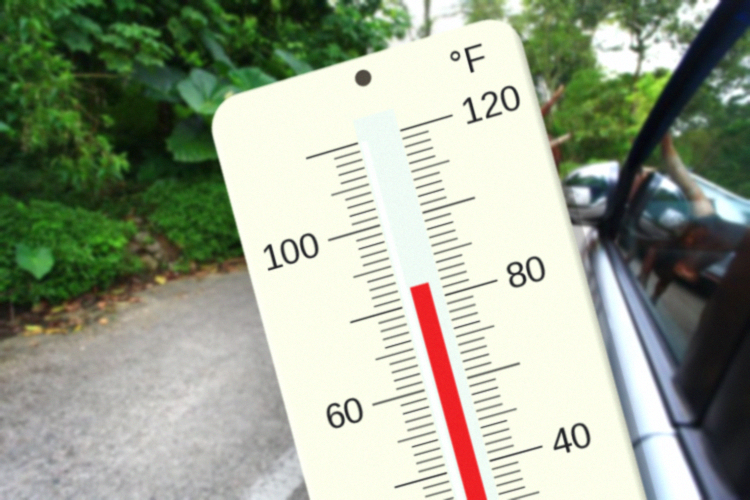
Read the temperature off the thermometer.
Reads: 84 °F
